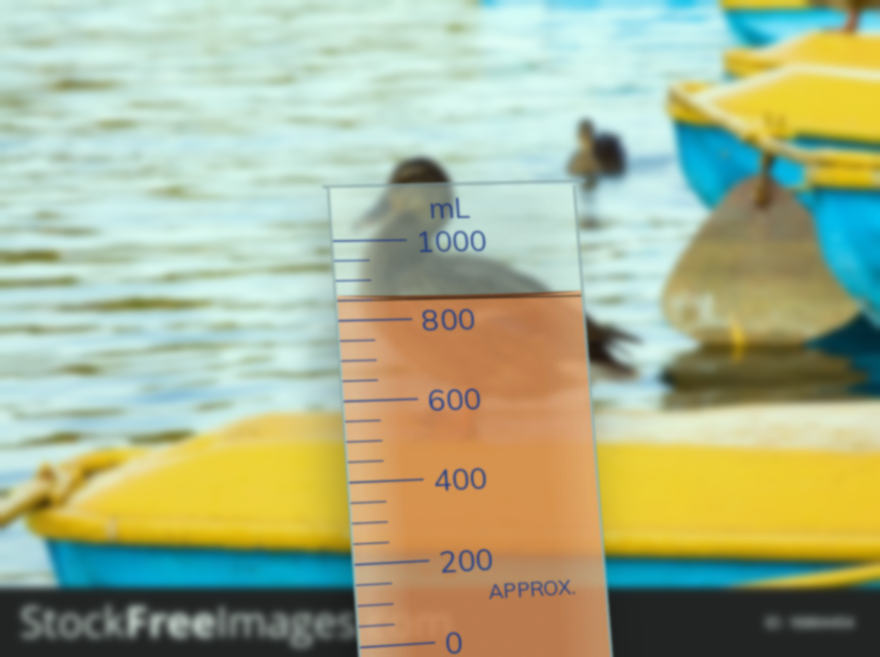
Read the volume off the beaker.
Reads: 850 mL
